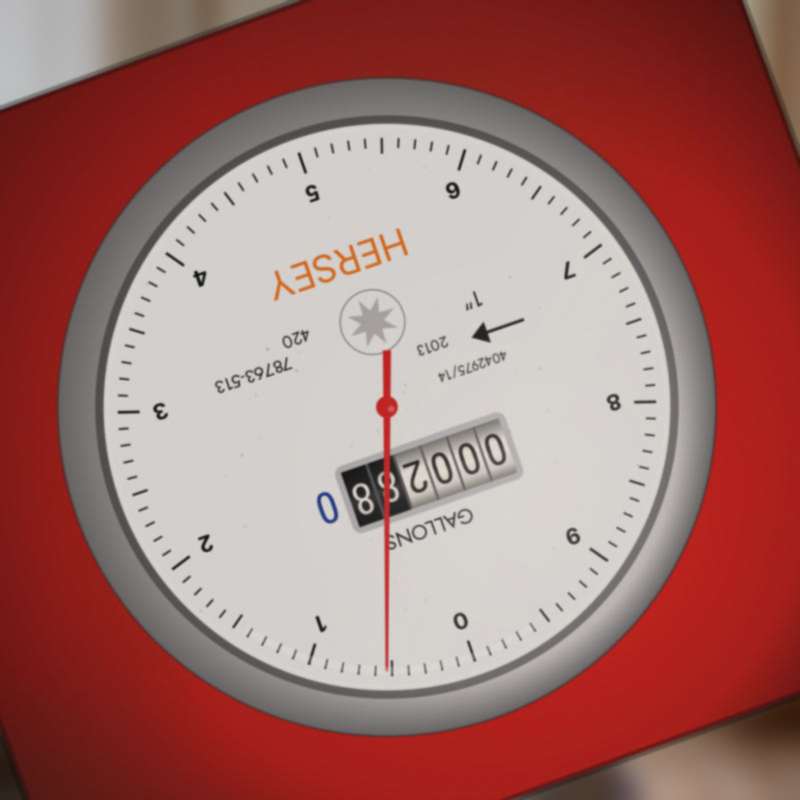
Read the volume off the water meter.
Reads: 2880.5 gal
